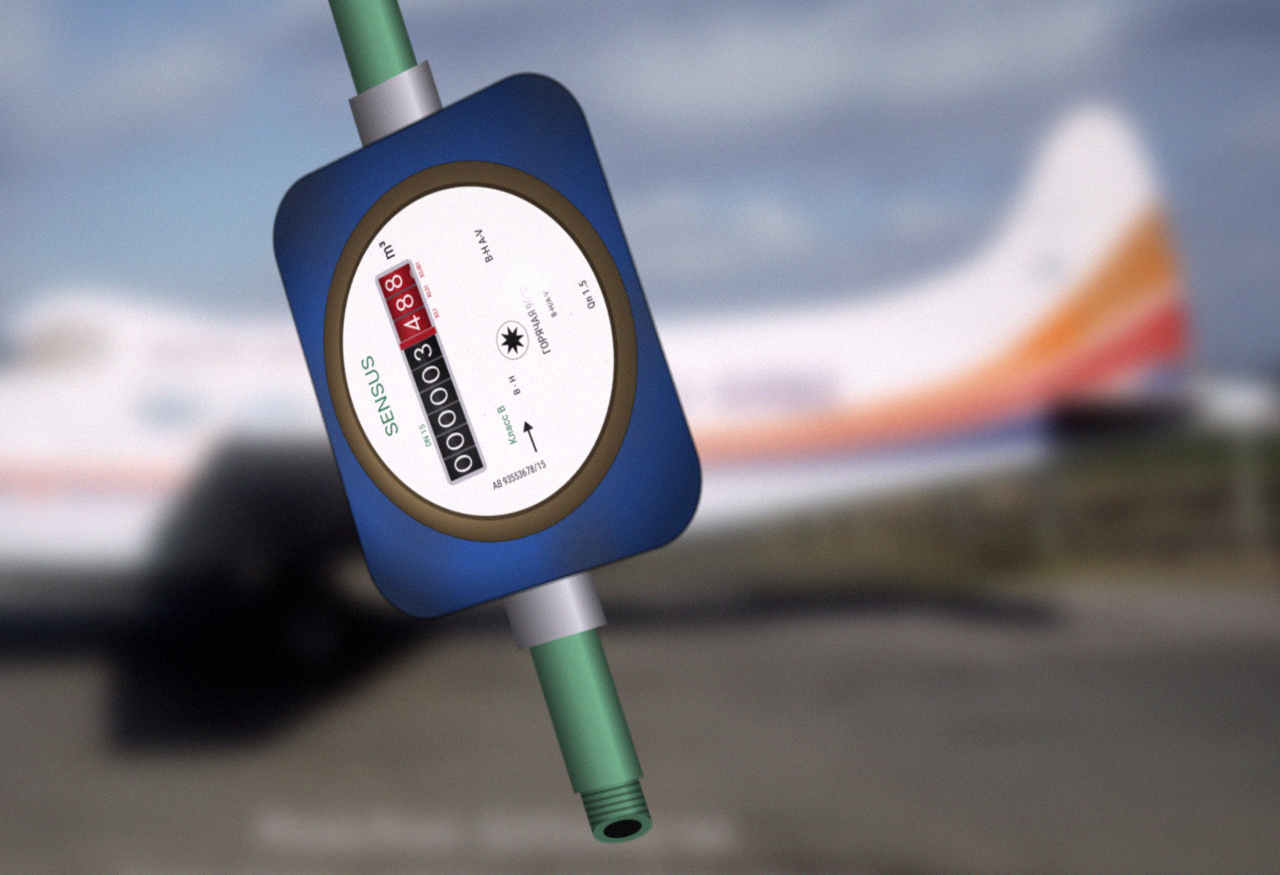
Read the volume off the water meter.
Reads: 3.488 m³
